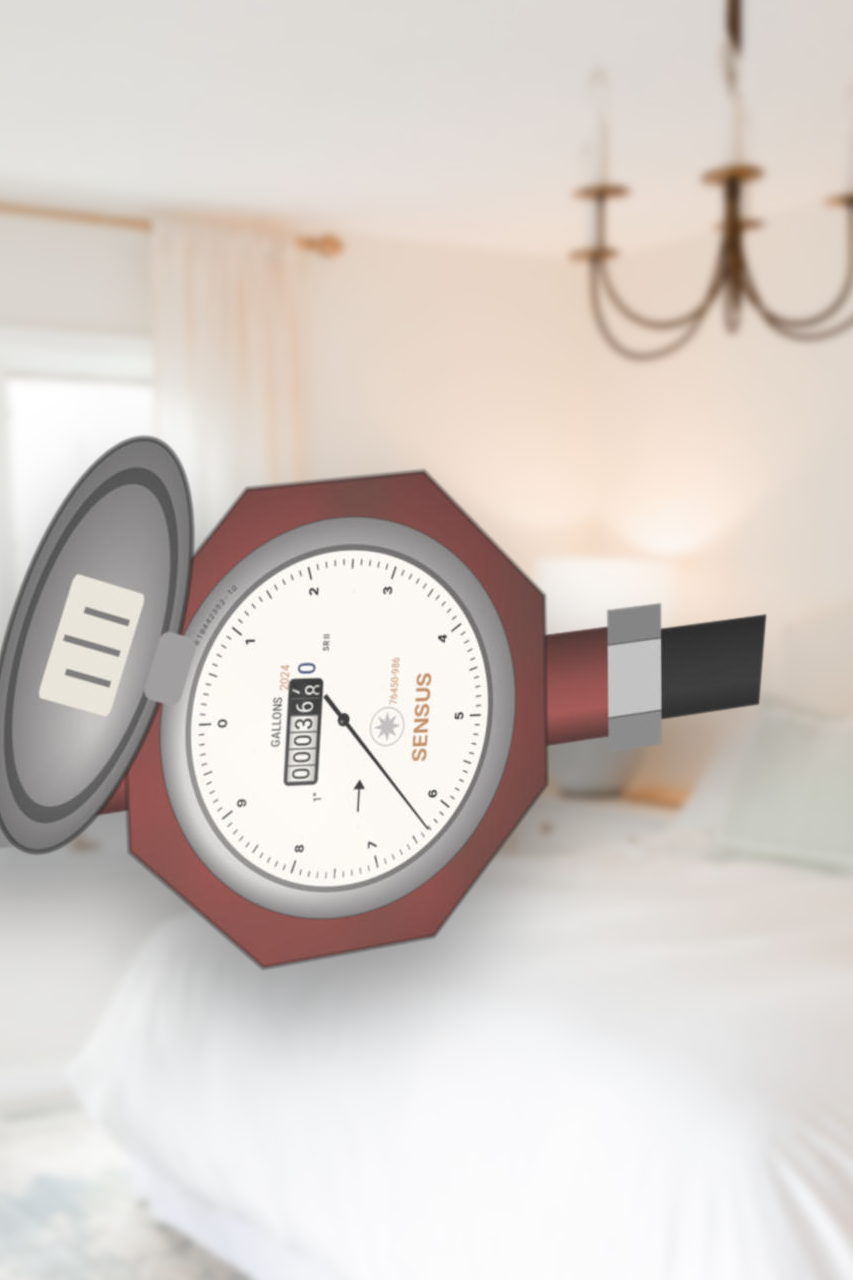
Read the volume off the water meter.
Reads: 3676.3 gal
